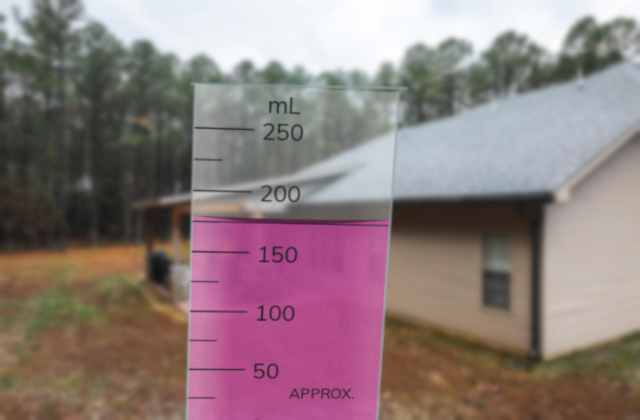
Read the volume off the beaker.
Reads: 175 mL
